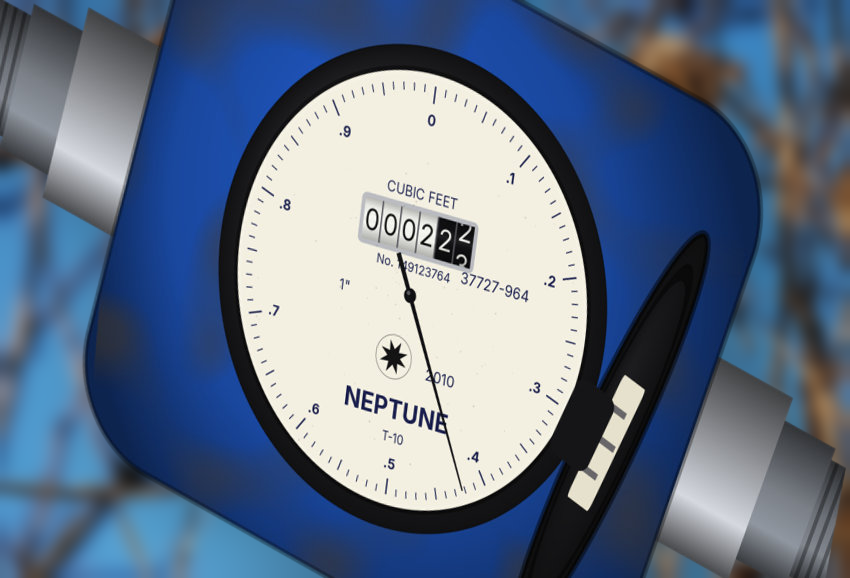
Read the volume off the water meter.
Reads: 222.42 ft³
